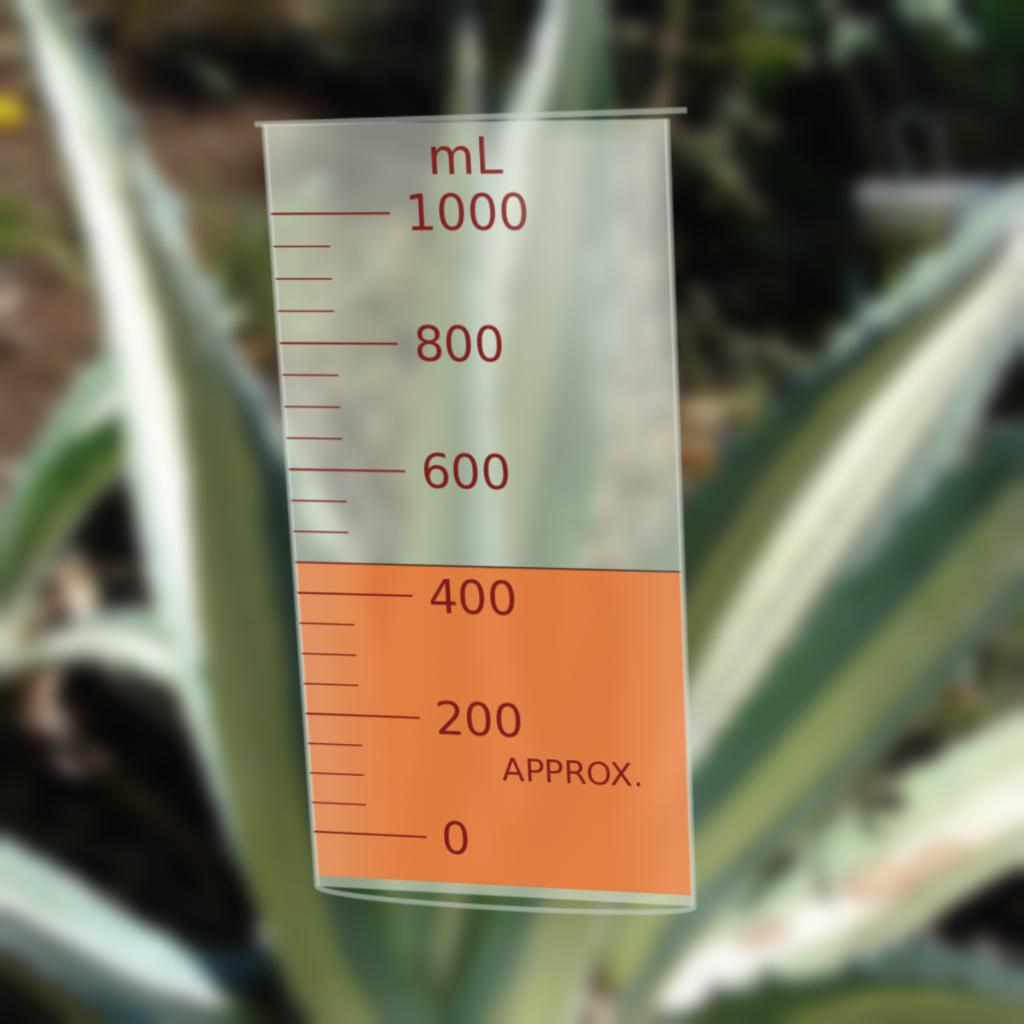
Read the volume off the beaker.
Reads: 450 mL
